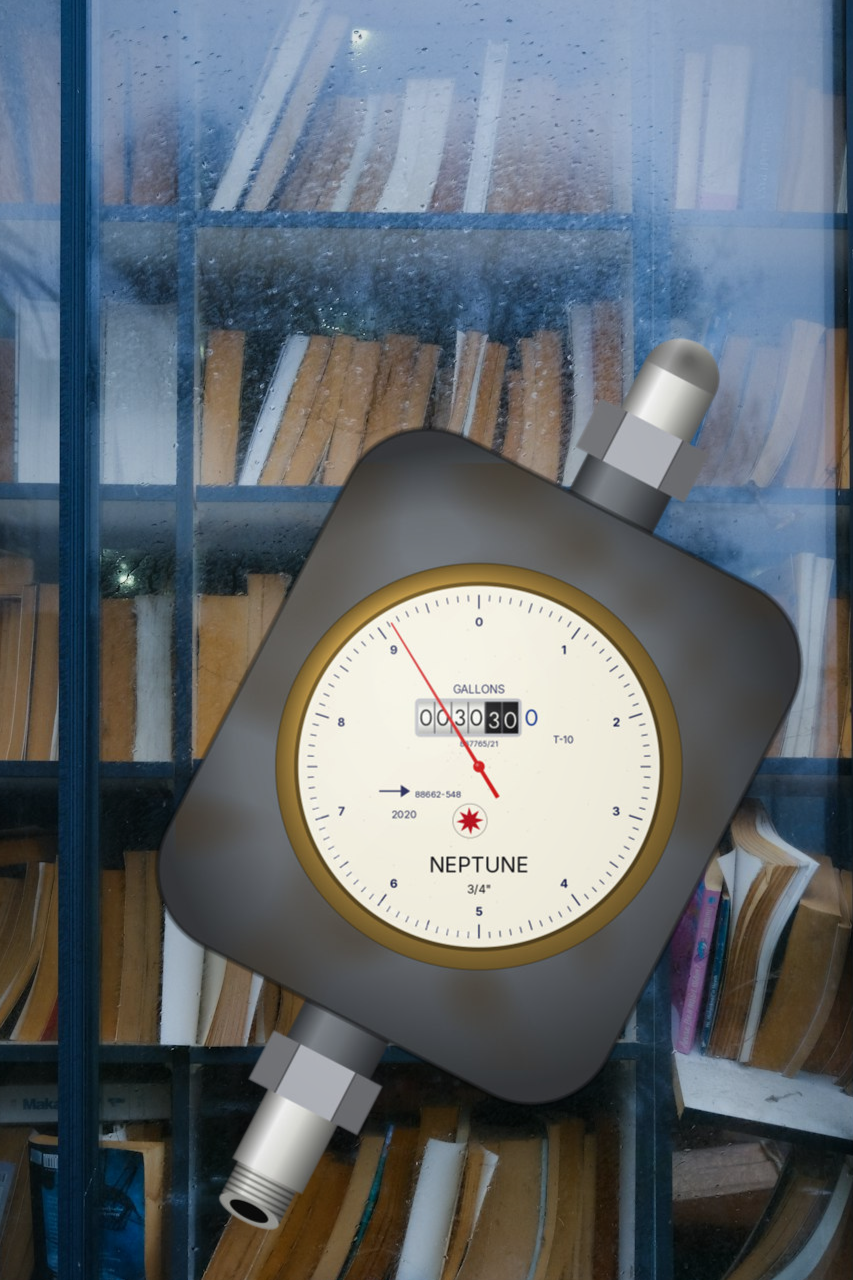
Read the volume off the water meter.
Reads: 30299.1 gal
